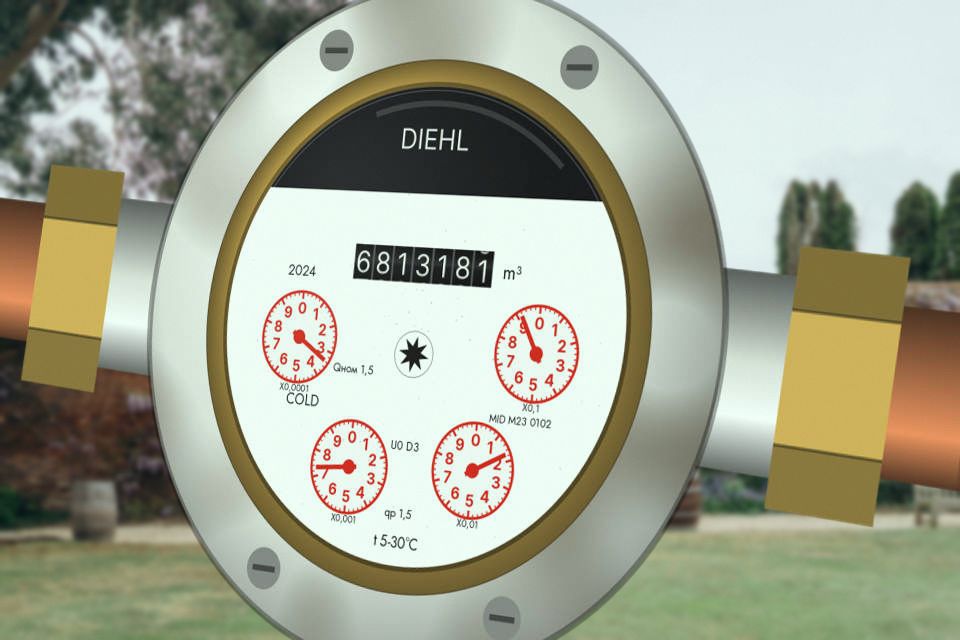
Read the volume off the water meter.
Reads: 6813180.9173 m³
